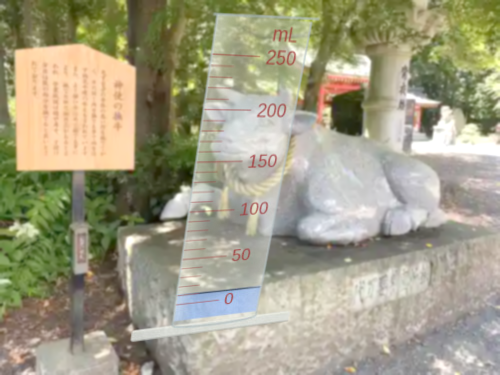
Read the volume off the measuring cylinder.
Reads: 10 mL
